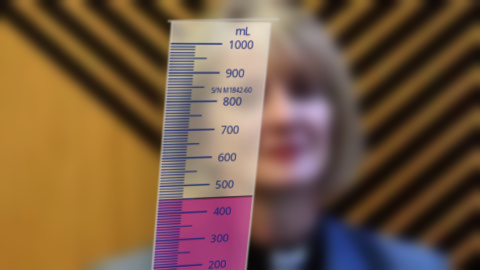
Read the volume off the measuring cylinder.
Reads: 450 mL
